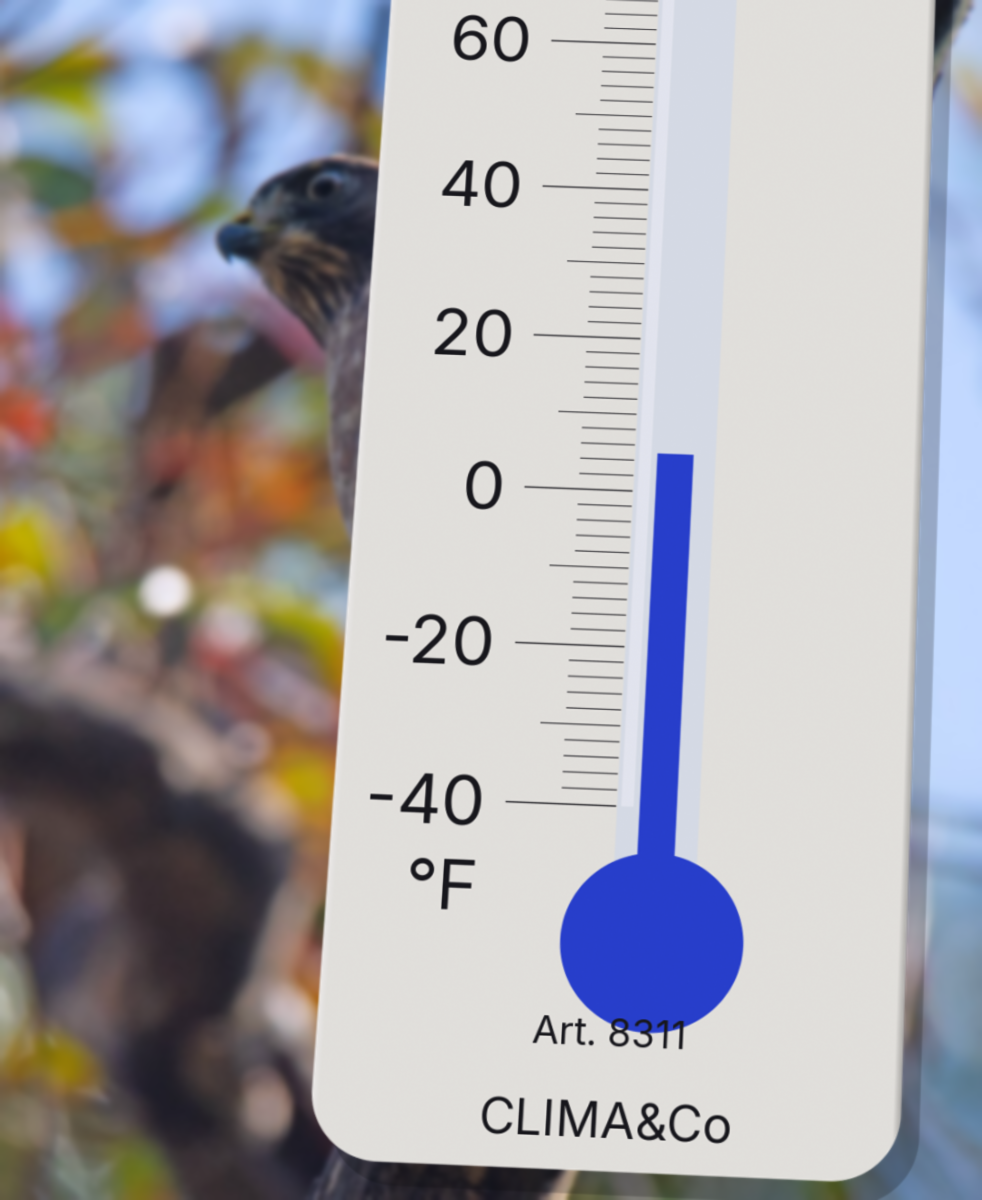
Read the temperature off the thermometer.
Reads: 5 °F
